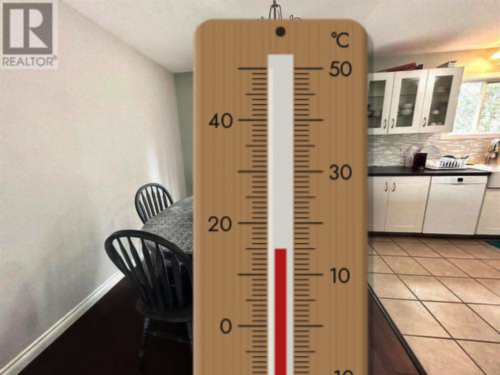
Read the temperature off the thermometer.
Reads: 15 °C
